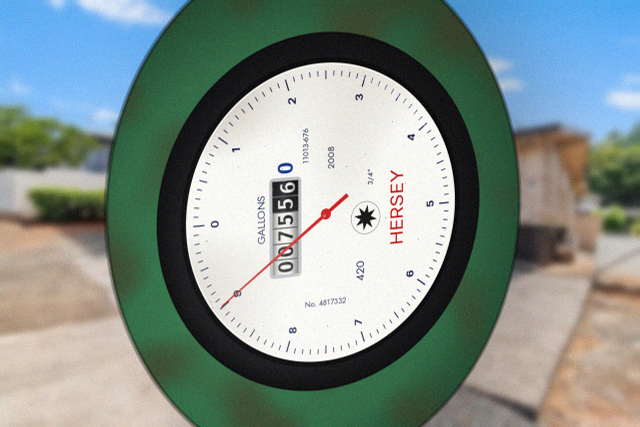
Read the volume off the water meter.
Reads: 75559.0 gal
